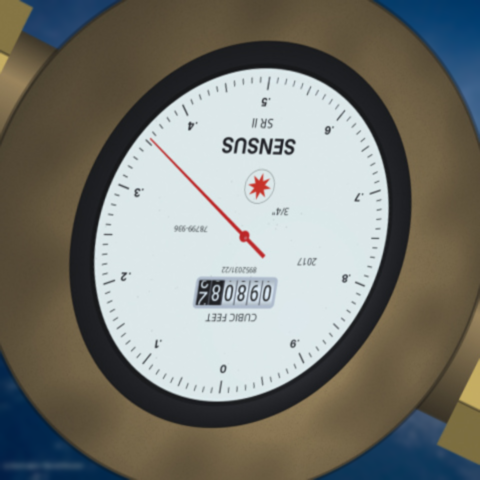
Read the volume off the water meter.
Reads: 98082.35 ft³
